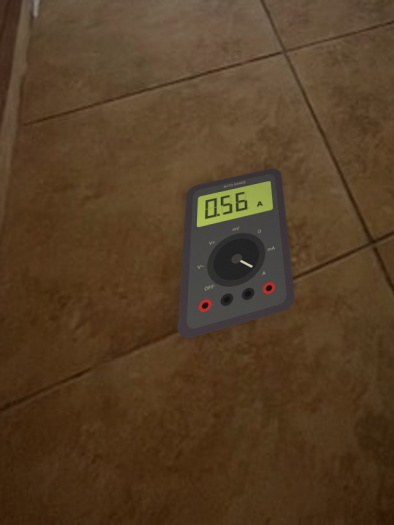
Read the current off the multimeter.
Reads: 0.56 A
